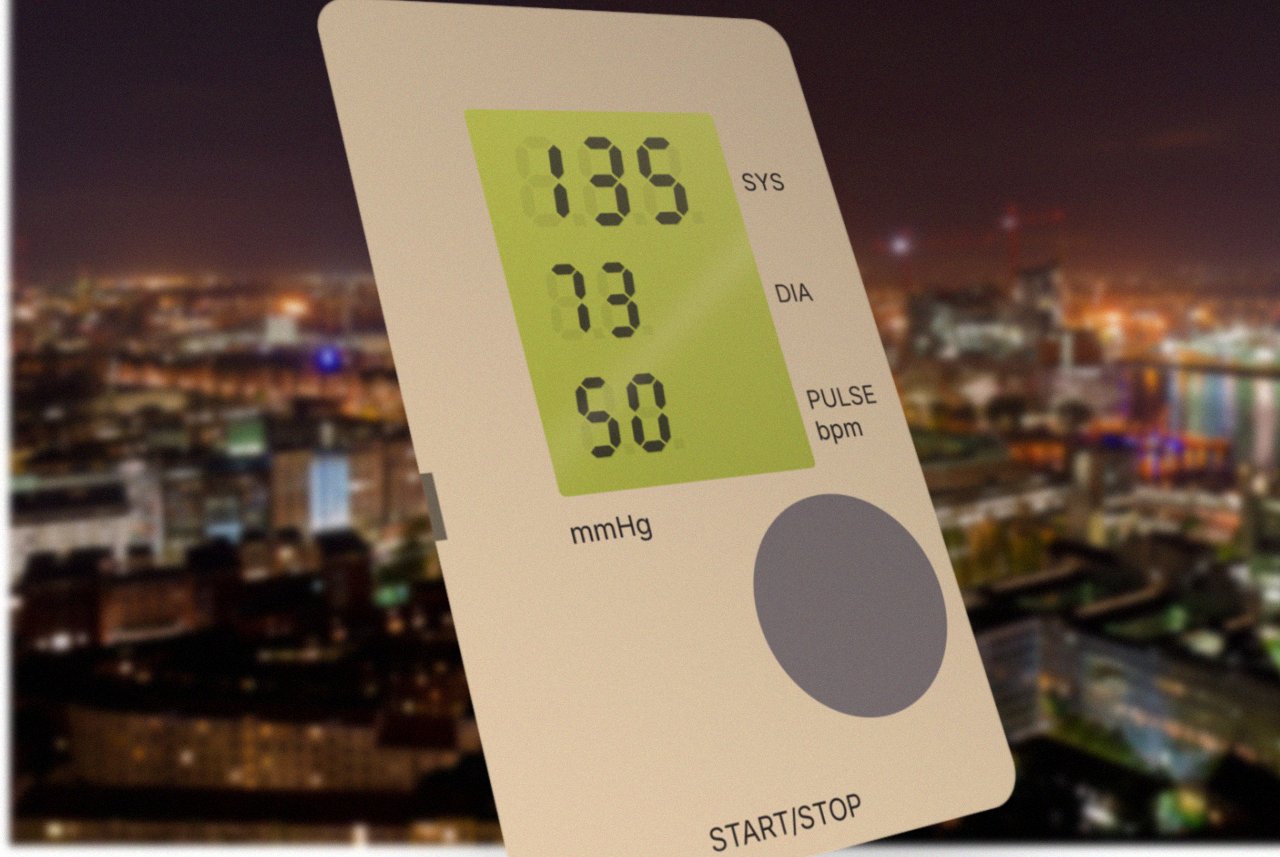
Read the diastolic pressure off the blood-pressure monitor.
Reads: 73 mmHg
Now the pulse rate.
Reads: 50 bpm
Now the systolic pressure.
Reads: 135 mmHg
